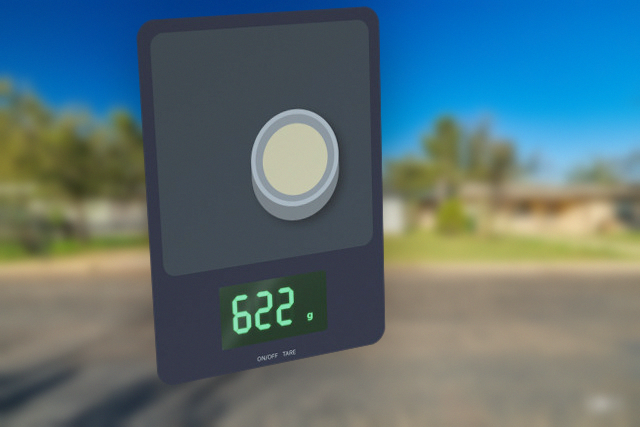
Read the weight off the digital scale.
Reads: 622 g
